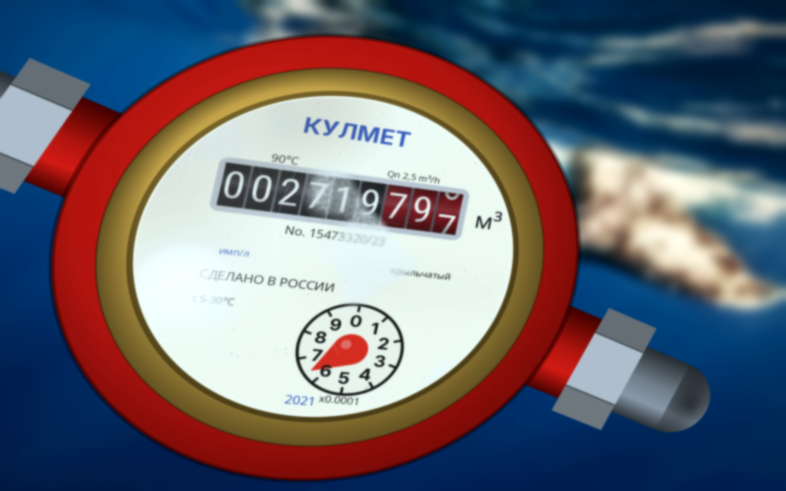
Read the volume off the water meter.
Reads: 2719.7966 m³
